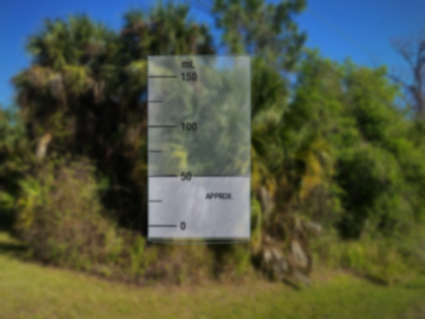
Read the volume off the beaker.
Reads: 50 mL
